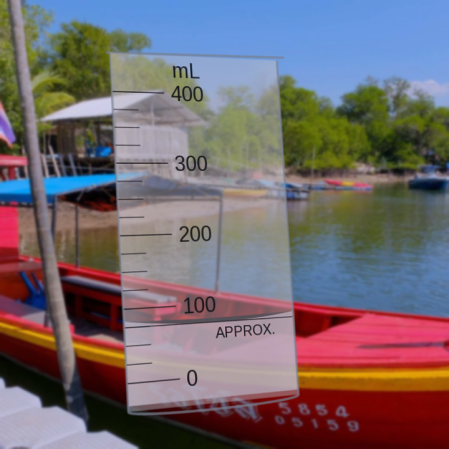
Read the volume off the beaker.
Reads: 75 mL
